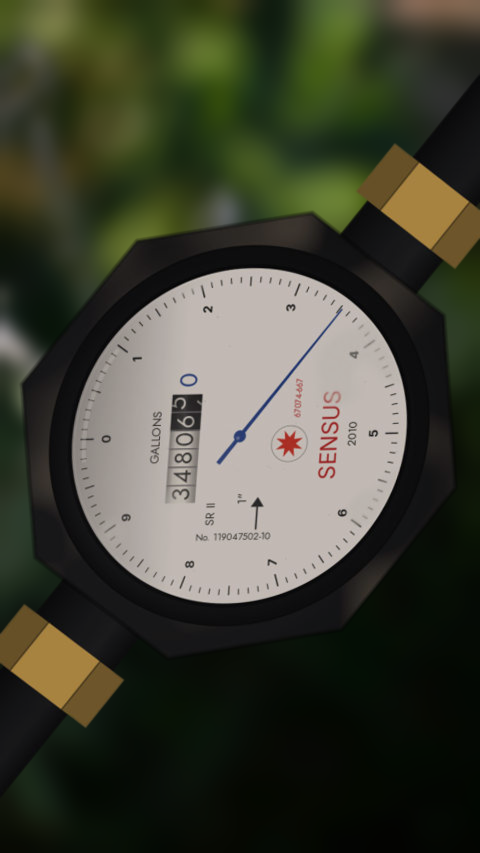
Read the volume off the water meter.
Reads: 3480653.5 gal
